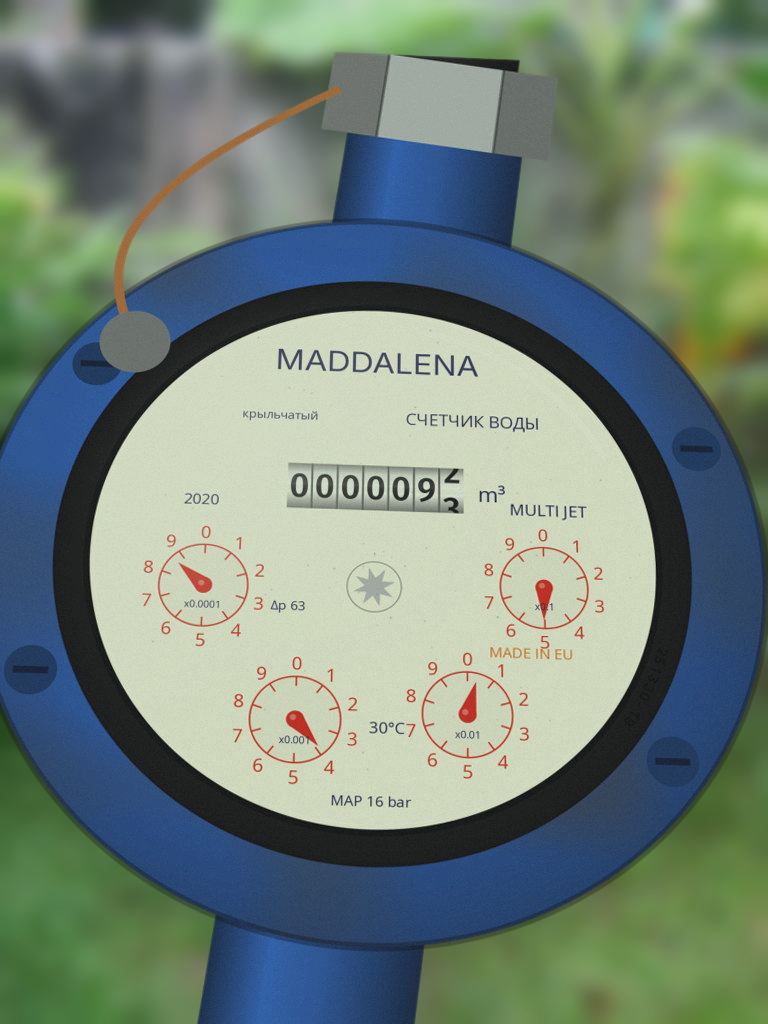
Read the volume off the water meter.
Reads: 92.5038 m³
